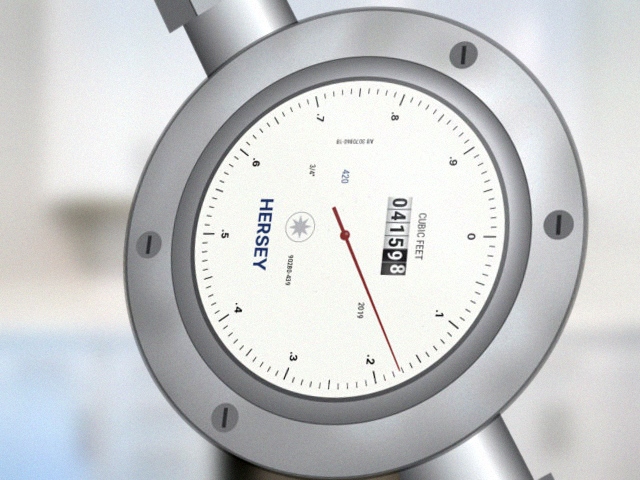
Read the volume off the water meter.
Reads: 41598.17 ft³
